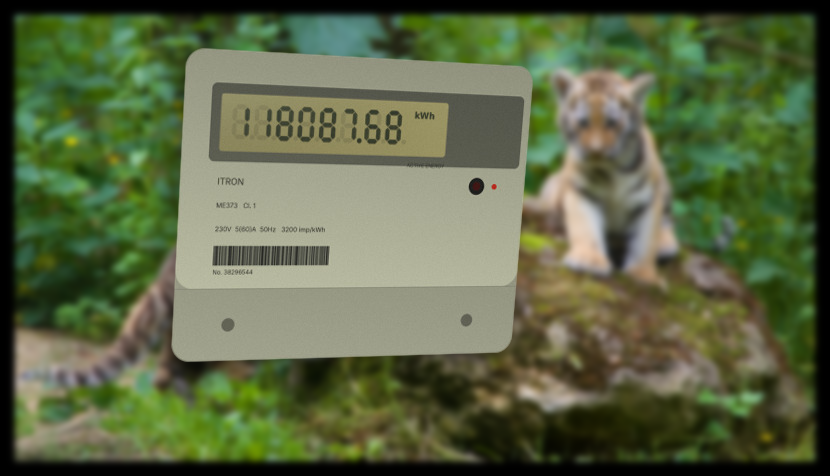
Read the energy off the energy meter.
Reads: 118087.68 kWh
